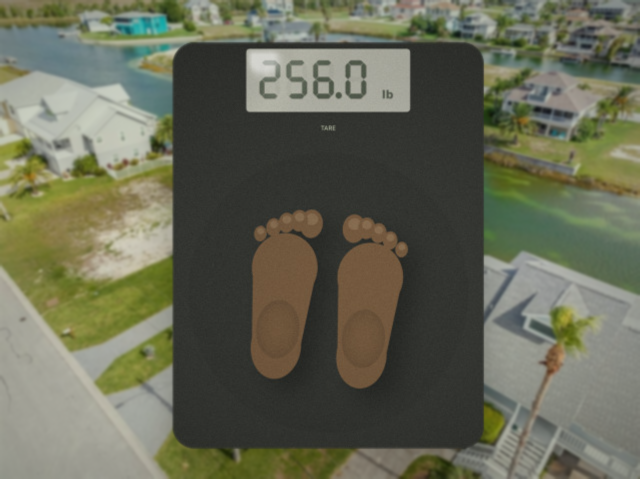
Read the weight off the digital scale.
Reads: 256.0 lb
